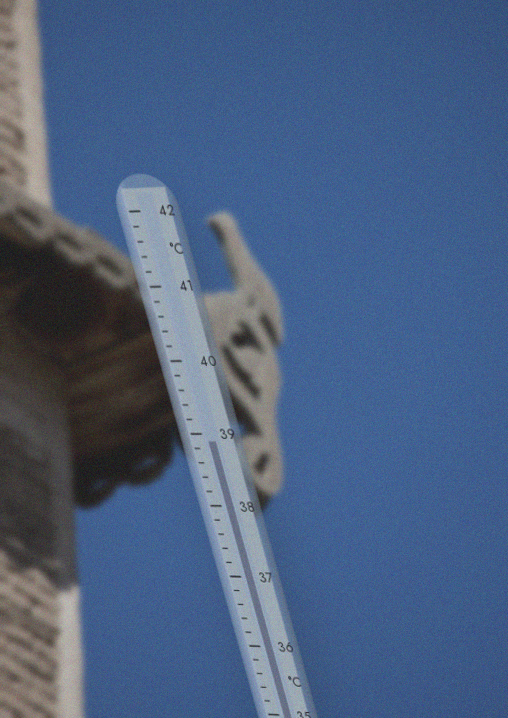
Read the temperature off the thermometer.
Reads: 38.9 °C
